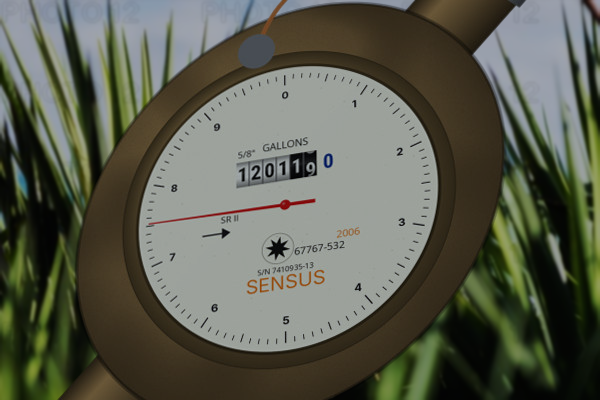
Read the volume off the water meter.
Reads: 1201187.5 gal
